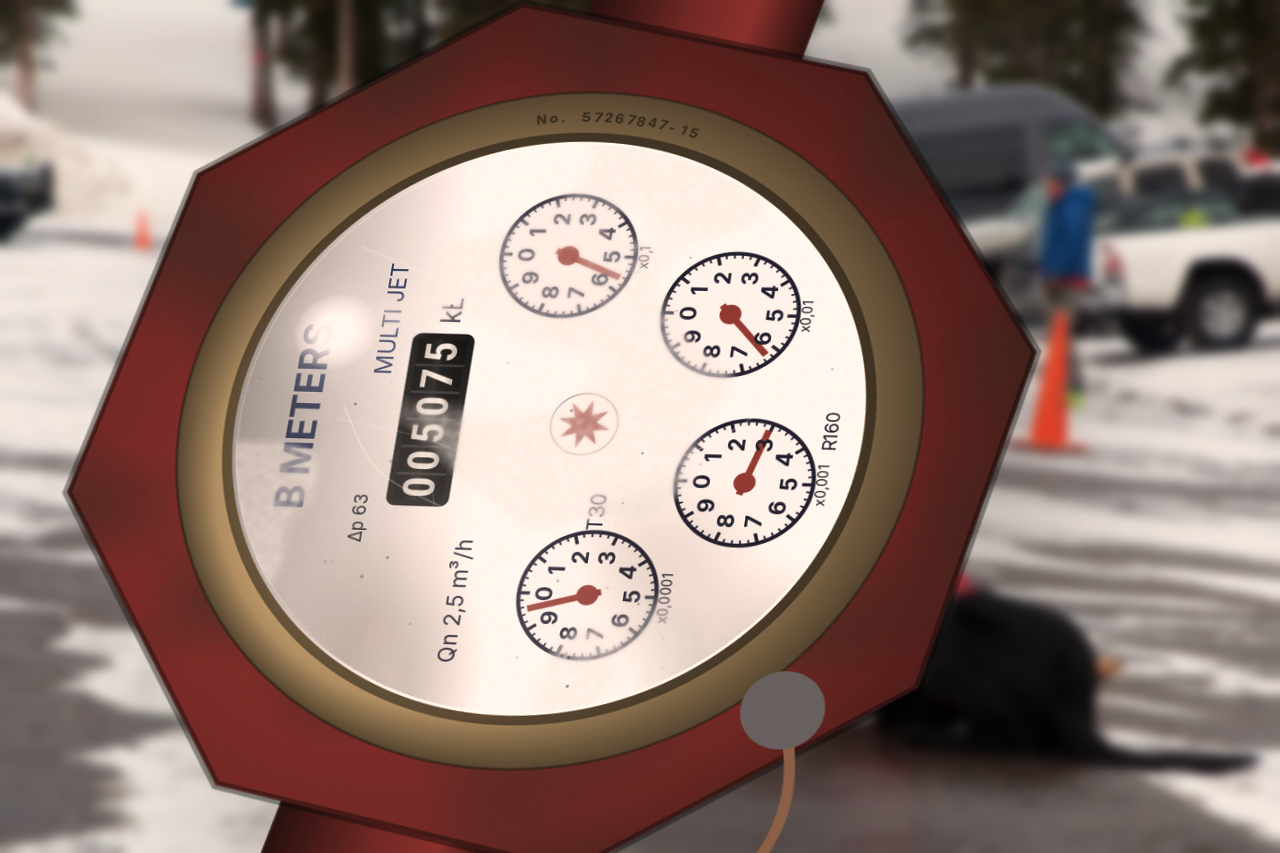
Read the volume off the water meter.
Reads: 5075.5629 kL
